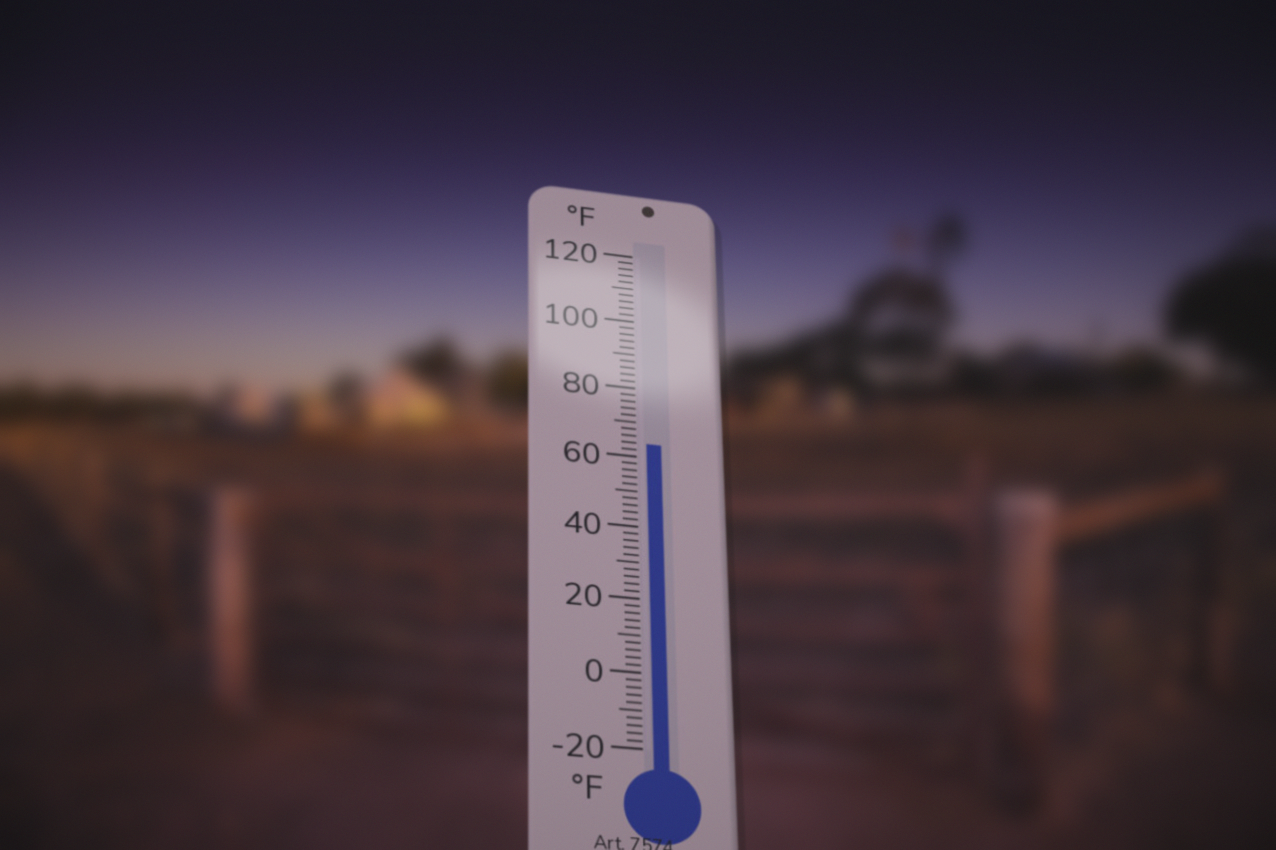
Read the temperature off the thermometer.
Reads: 64 °F
